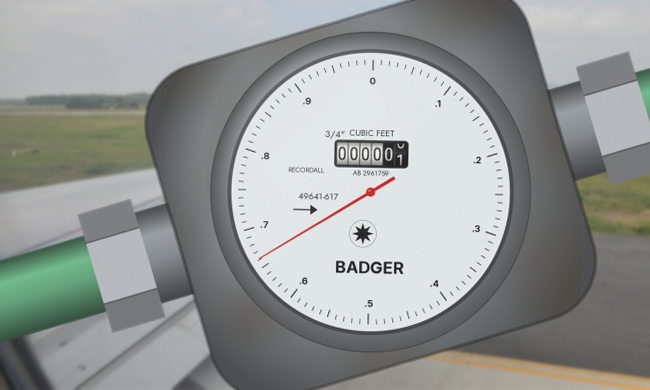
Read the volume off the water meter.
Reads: 0.66 ft³
